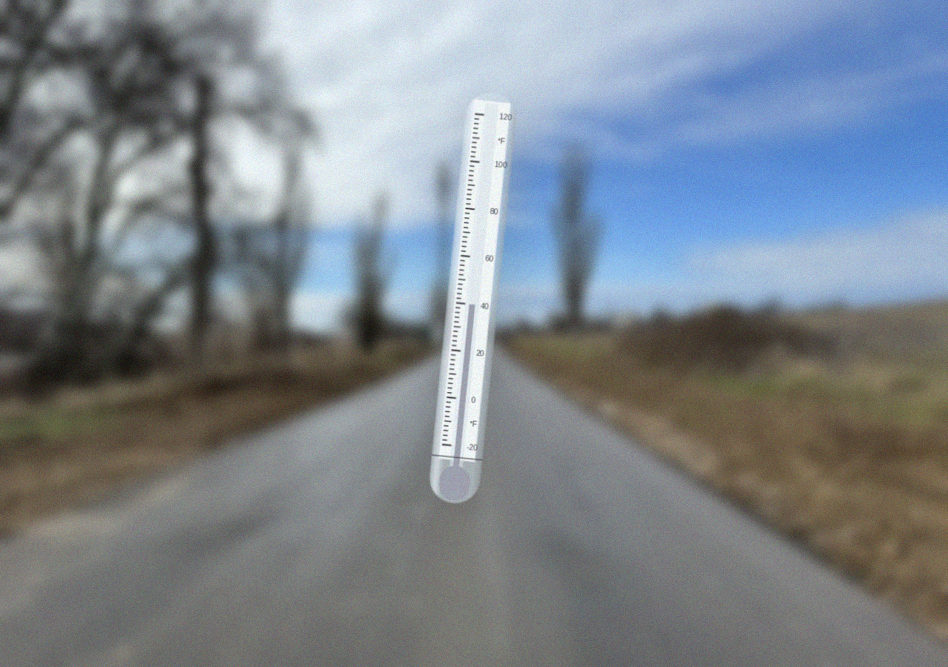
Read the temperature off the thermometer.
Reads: 40 °F
